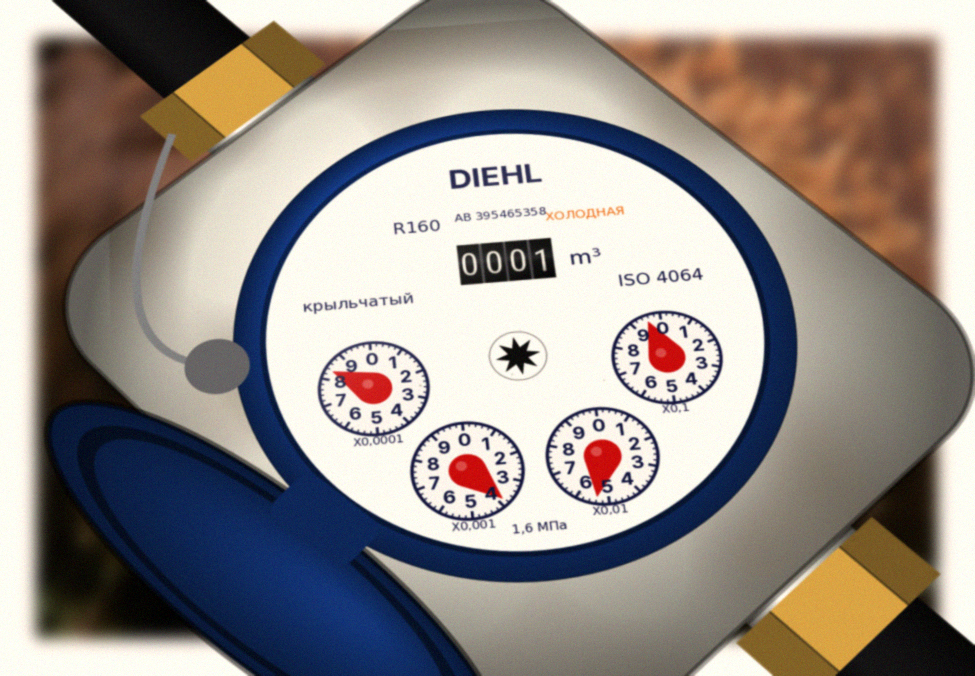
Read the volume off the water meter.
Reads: 0.9538 m³
